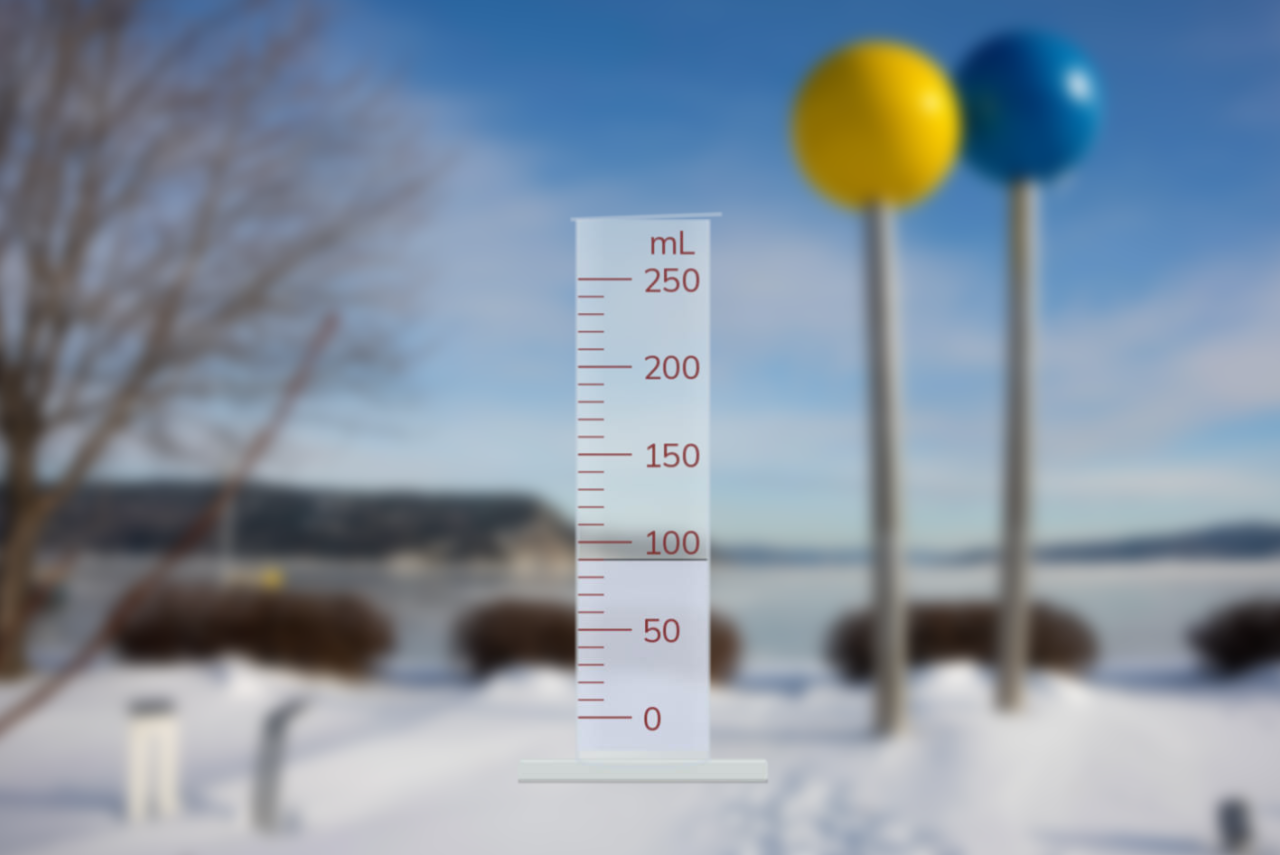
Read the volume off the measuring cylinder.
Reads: 90 mL
